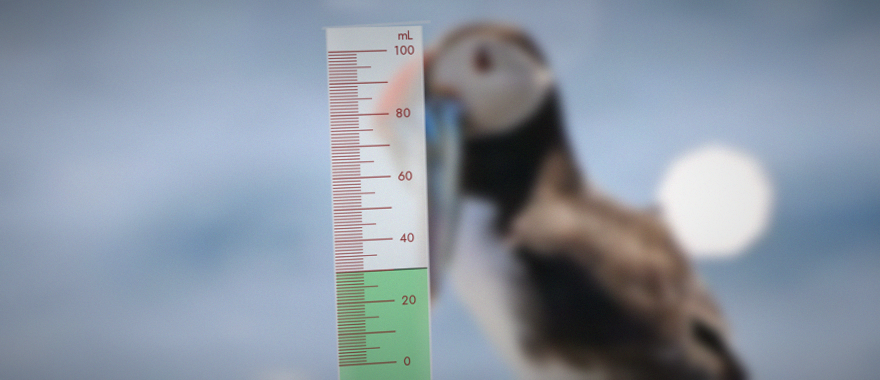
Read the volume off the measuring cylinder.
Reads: 30 mL
